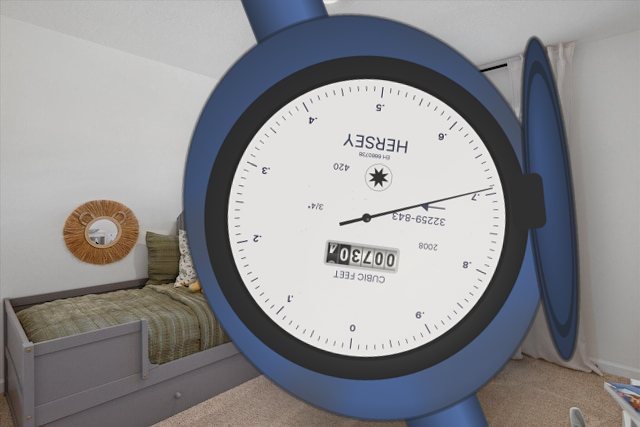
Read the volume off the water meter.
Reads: 7303.69 ft³
